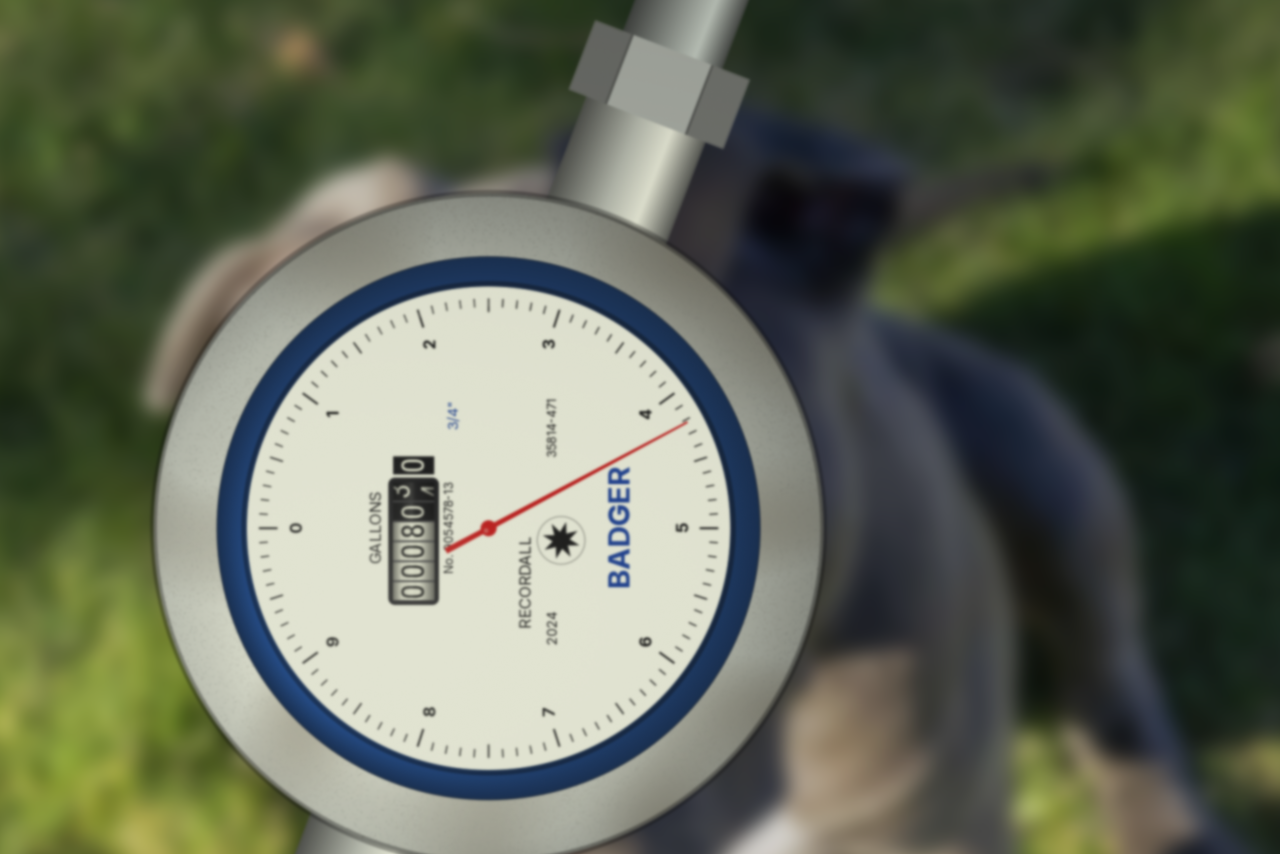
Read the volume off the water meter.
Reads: 8034.2 gal
